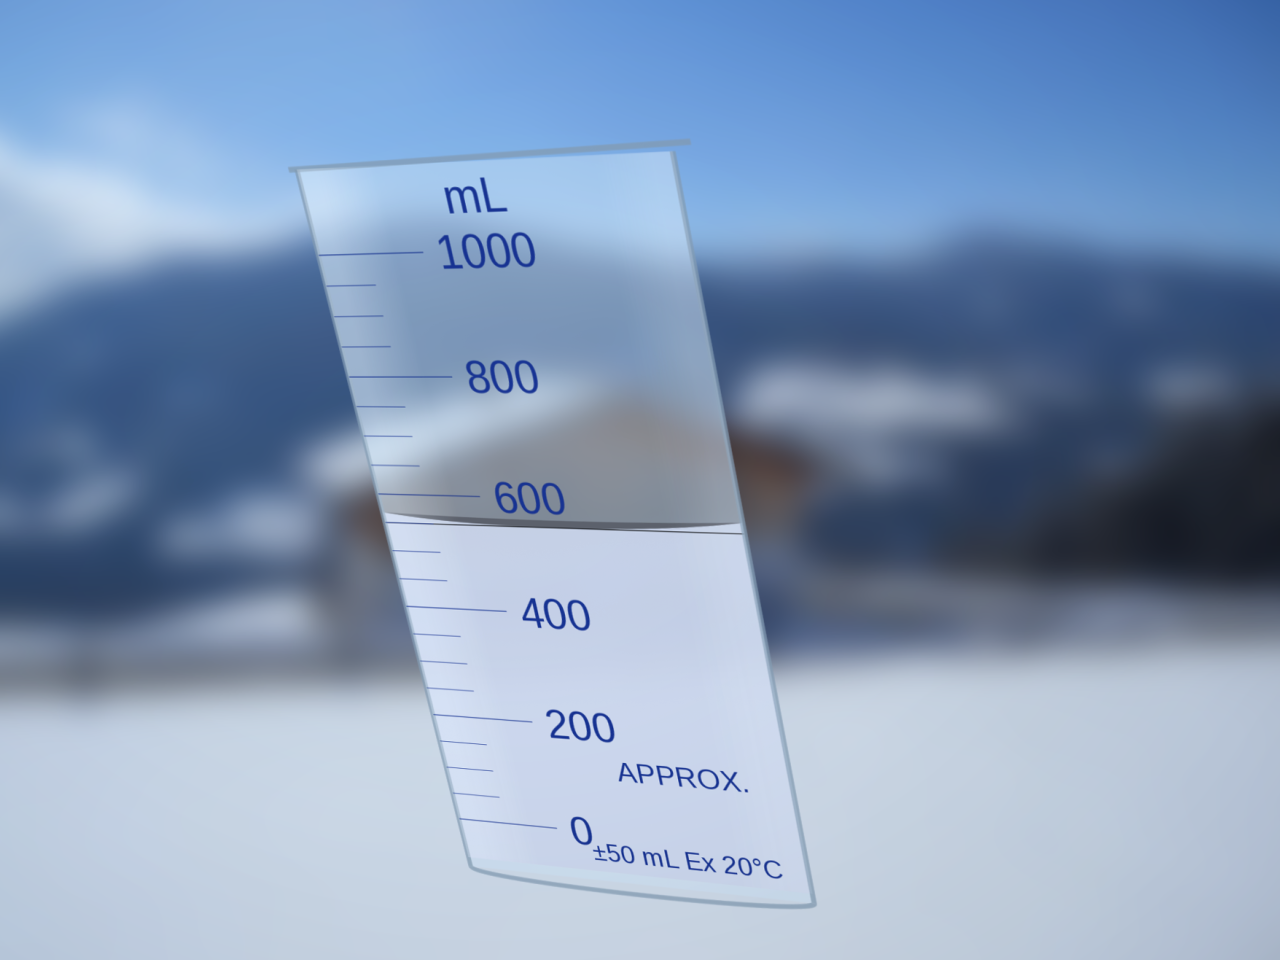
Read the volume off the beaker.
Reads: 550 mL
